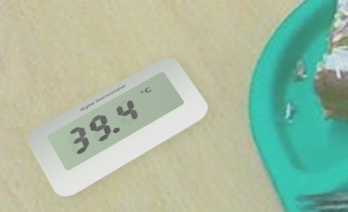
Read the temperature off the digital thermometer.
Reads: 39.4 °C
